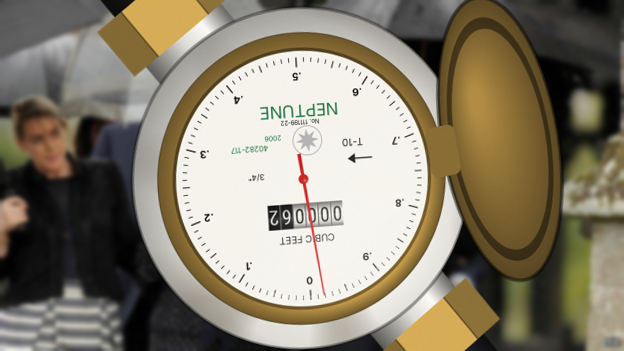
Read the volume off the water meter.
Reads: 61.98 ft³
